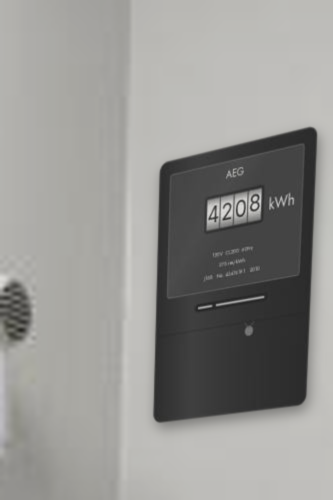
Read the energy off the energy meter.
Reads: 4208 kWh
